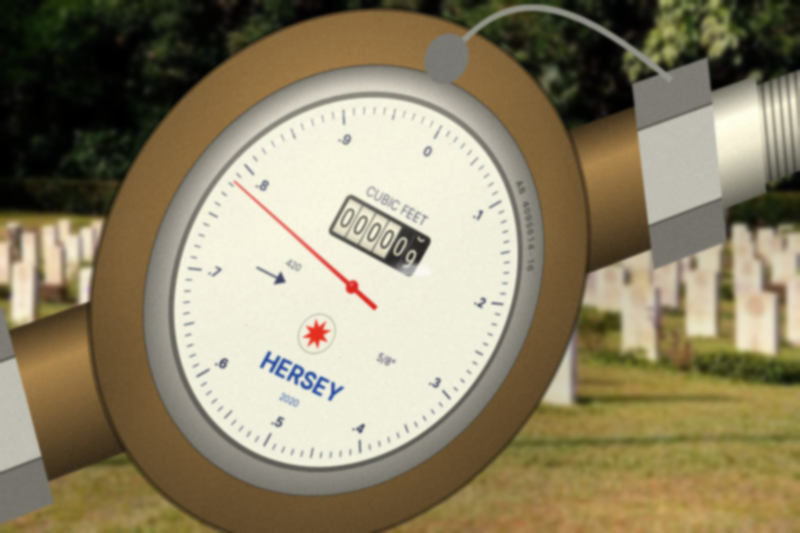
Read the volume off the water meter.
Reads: 8.78 ft³
